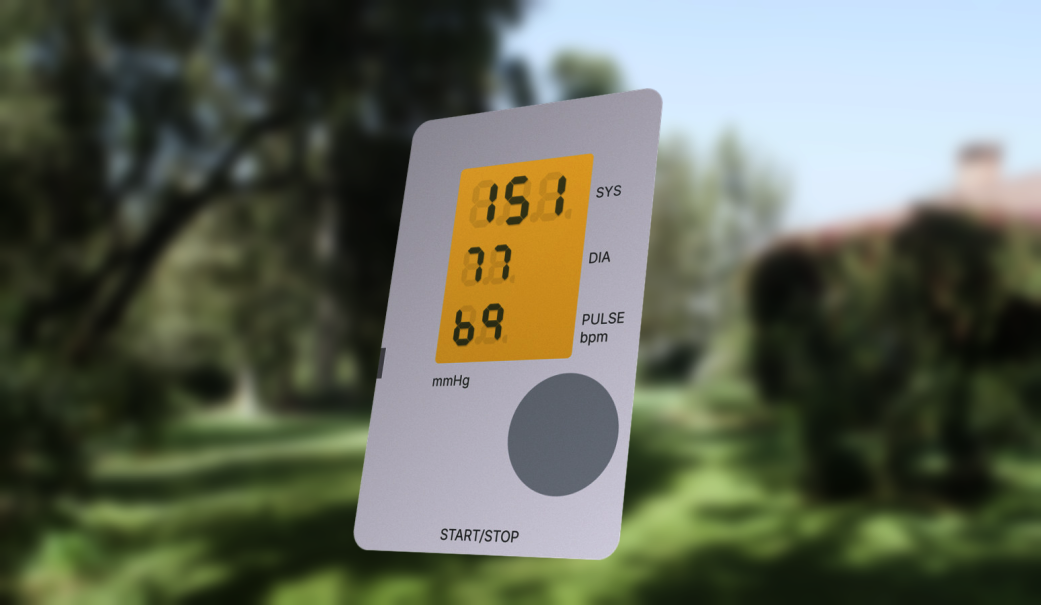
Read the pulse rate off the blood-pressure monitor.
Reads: 69 bpm
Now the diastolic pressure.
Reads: 77 mmHg
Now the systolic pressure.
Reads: 151 mmHg
